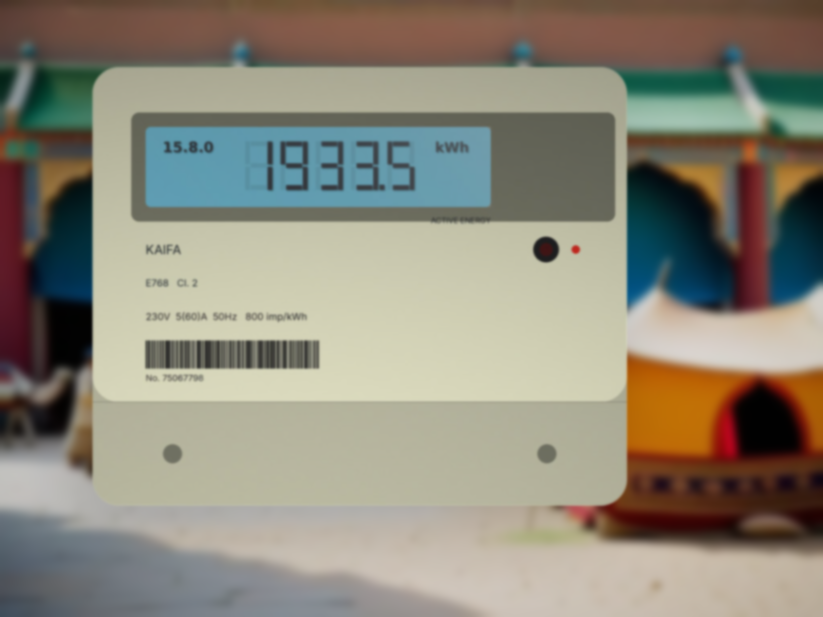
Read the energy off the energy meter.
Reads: 1933.5 kWh
